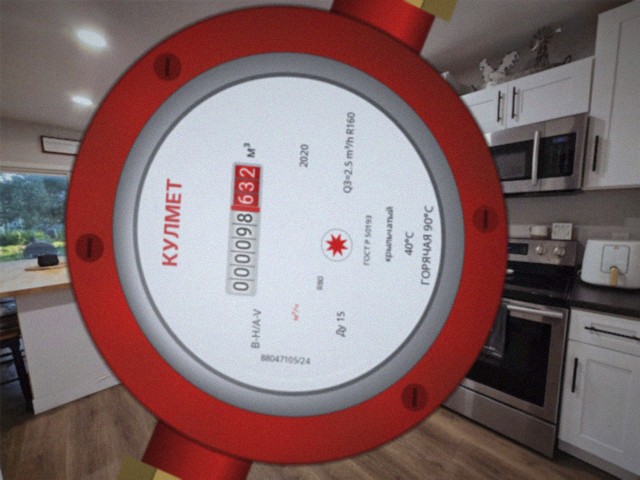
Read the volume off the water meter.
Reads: 98.632 m³
